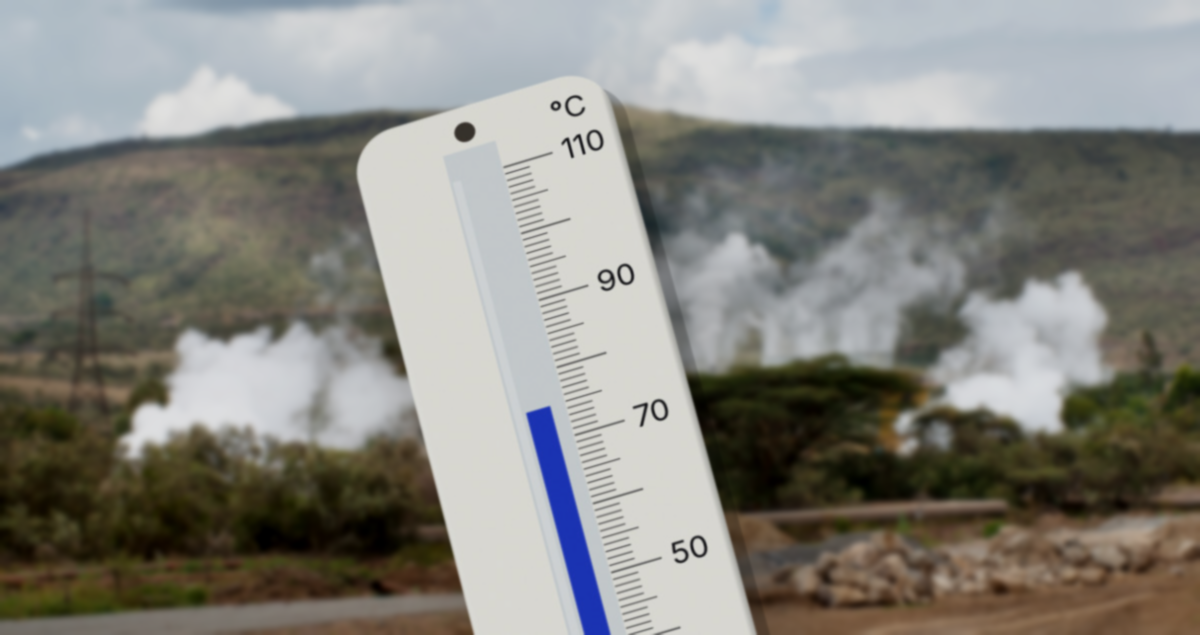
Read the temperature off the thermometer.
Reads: 75 °C
